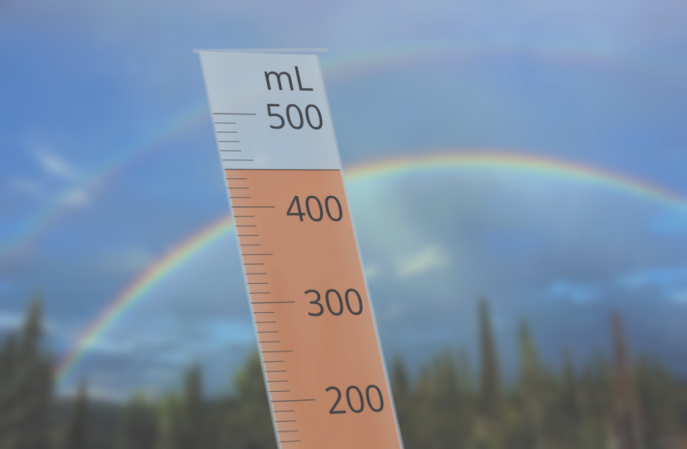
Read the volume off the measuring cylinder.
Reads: 440 mL
